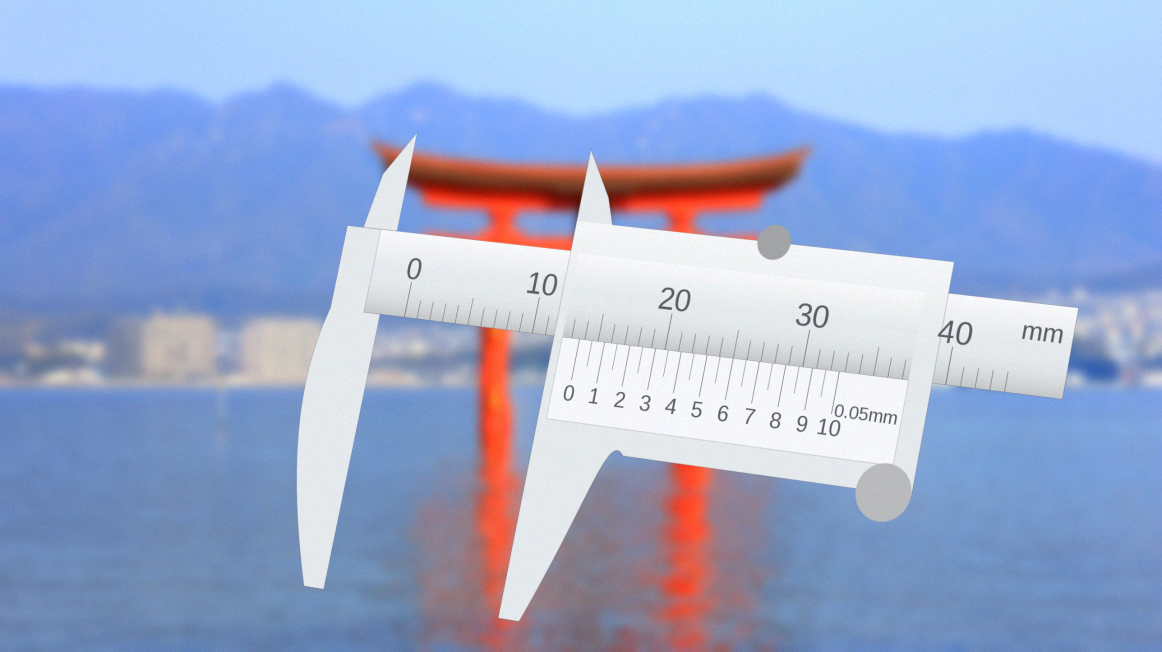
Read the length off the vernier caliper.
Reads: 13.6 mm
